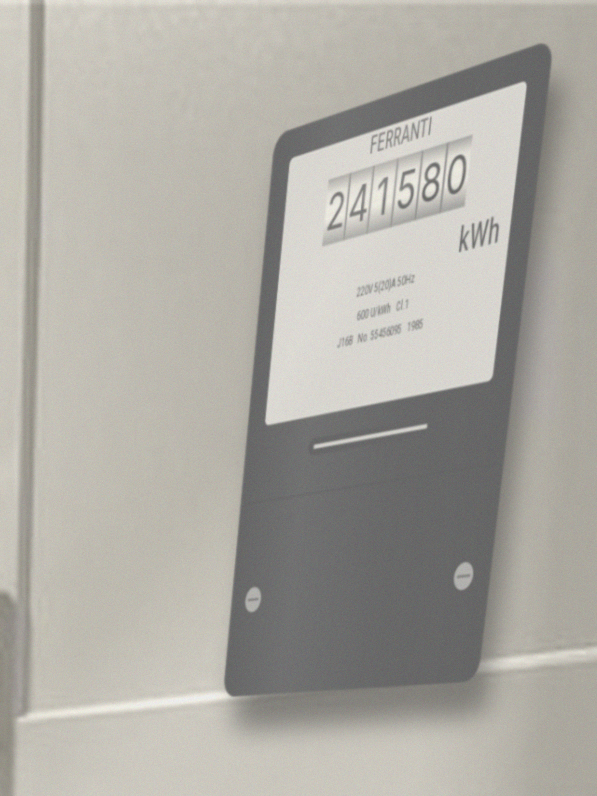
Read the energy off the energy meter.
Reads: 241580 kWh
